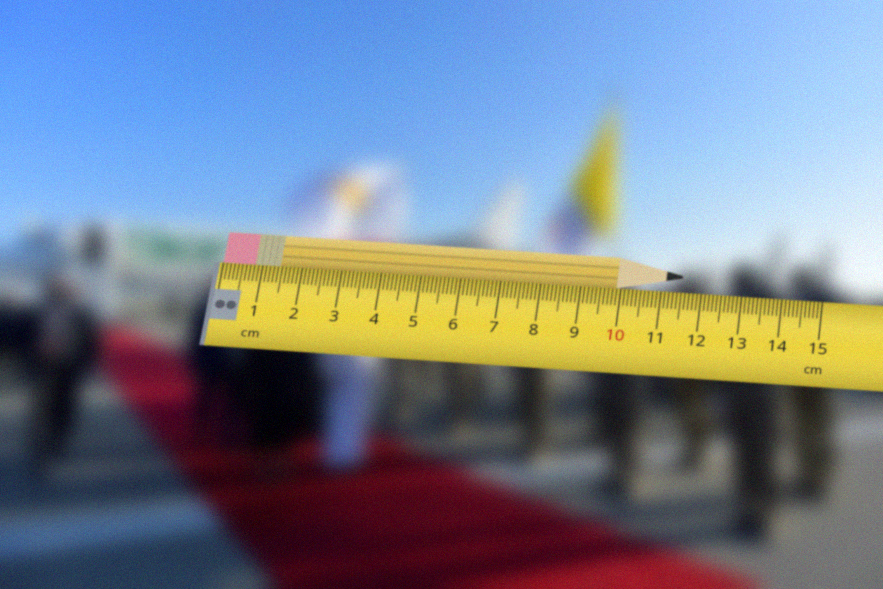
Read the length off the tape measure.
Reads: 11.5 cm
